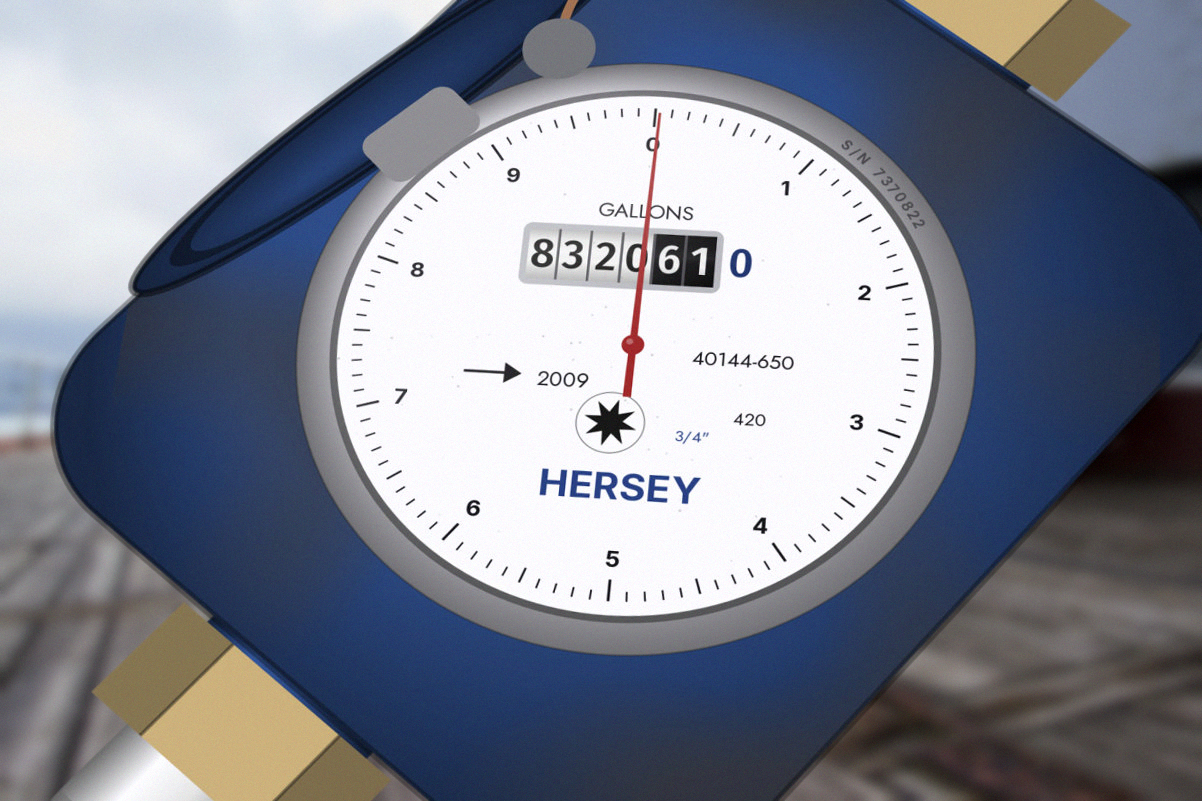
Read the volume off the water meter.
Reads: 8320610.0 gal
